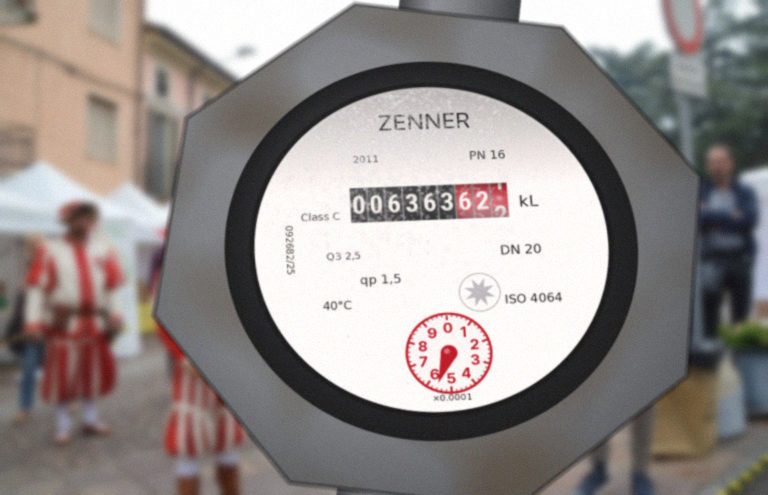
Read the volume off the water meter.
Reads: 6363.6215 kL
